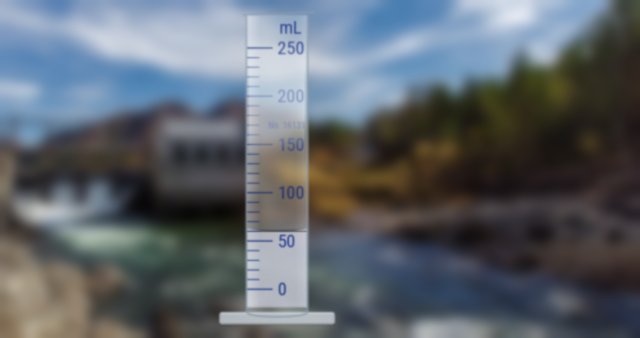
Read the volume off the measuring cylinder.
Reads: 60 mL
